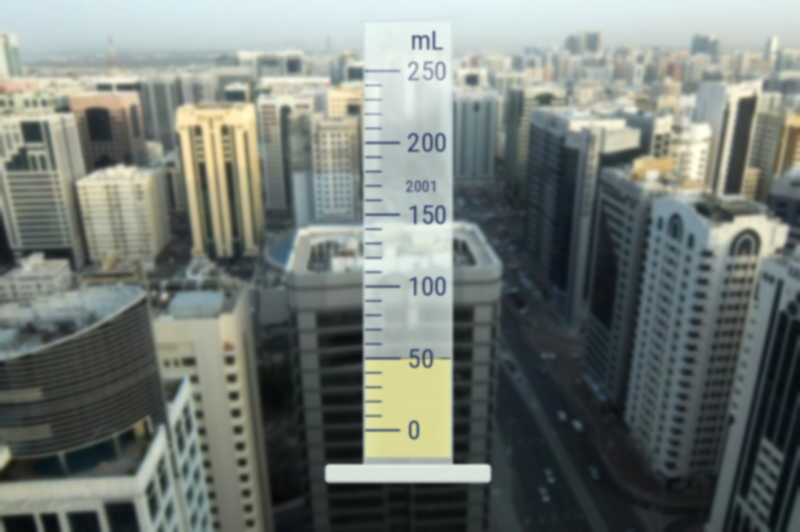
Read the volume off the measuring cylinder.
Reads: 50 mL
